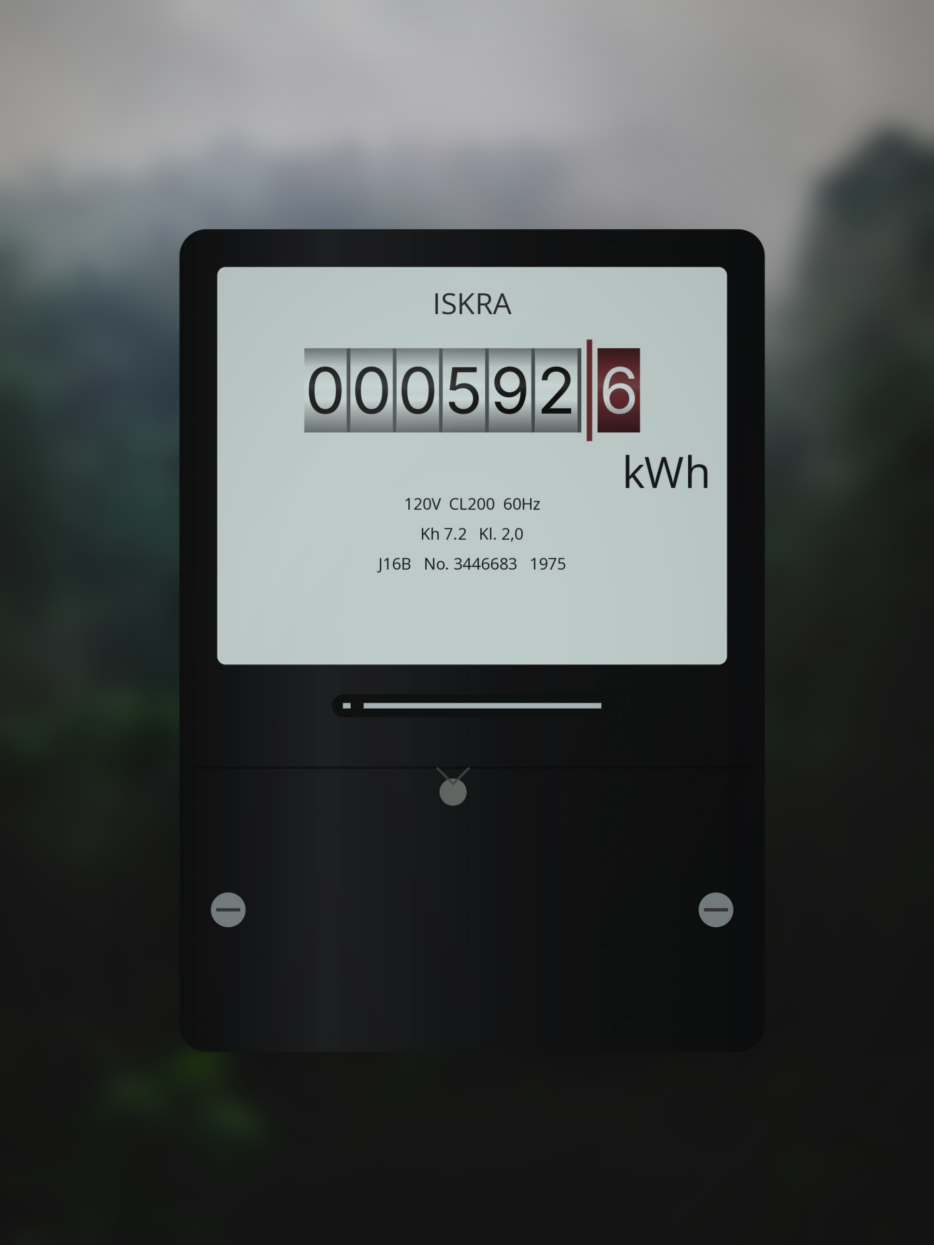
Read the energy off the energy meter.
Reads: 592.6 kWh
